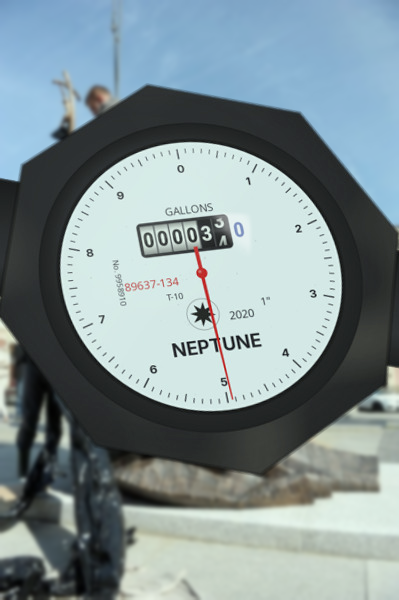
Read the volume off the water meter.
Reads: 334.9 gal
